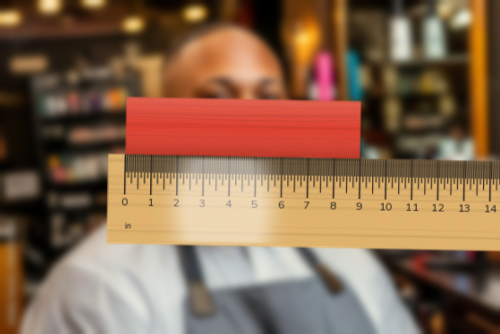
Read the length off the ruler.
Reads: 9 in
